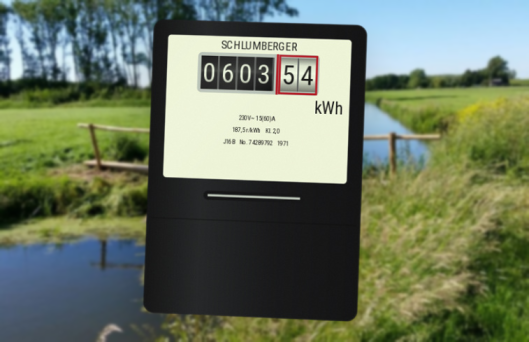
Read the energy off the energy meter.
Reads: 603.54 kWh
